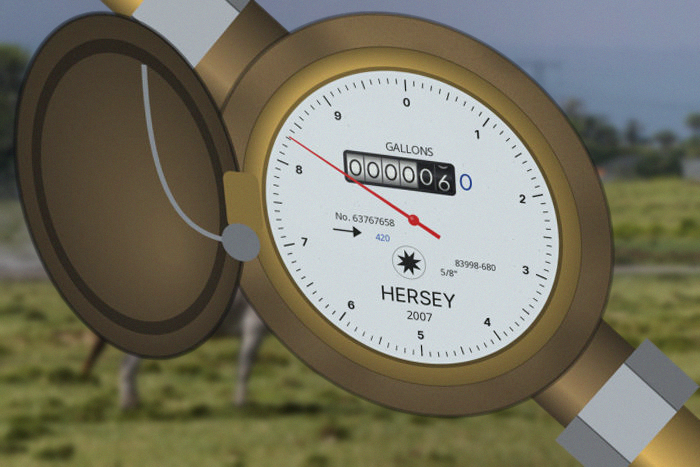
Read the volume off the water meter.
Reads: 58.3 gal
